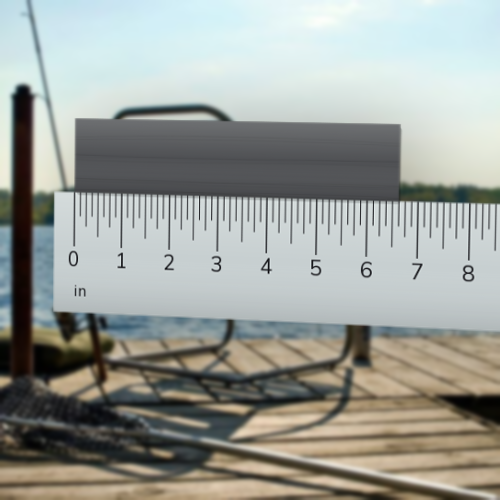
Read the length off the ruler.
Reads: 6.625 in
